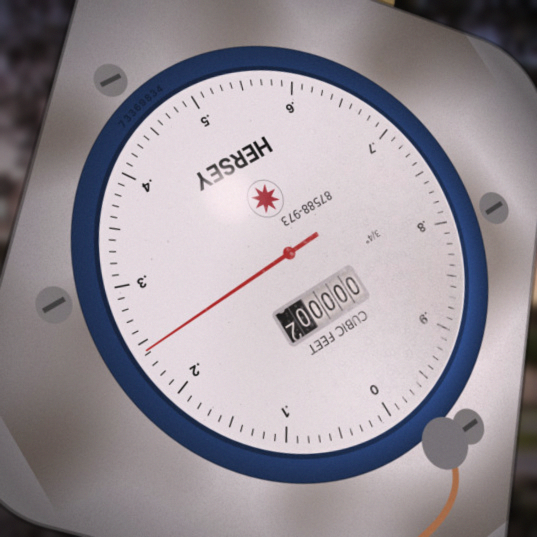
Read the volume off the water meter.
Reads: 2.24 ft³
